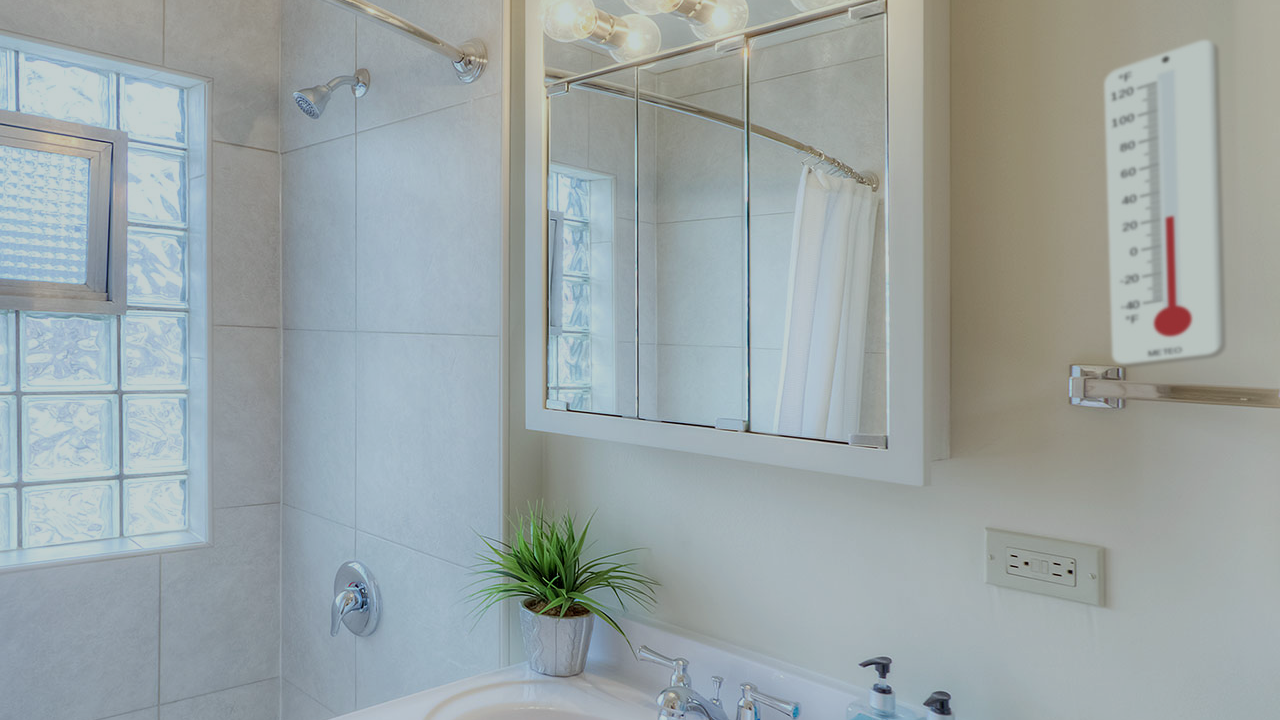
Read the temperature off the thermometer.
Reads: 20 °F
